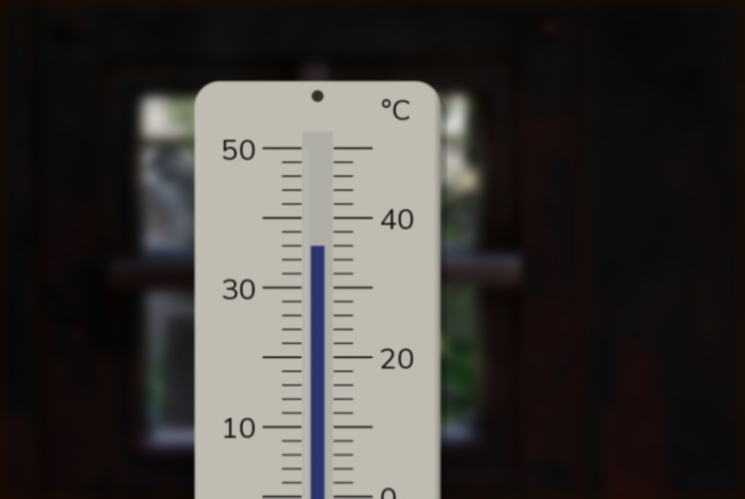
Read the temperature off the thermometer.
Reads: 36 °C
